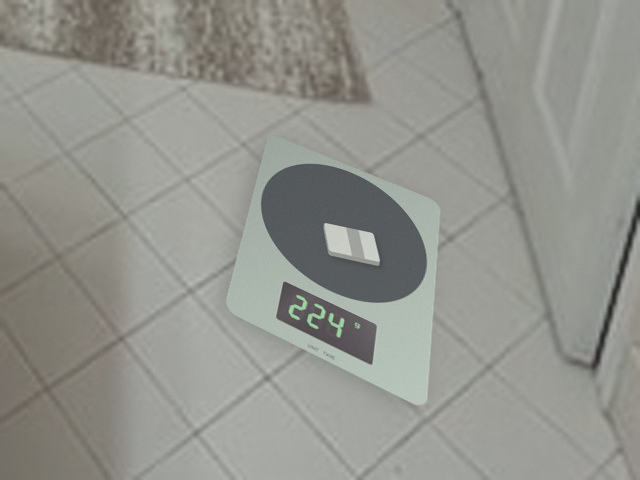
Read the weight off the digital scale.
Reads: 224 g
